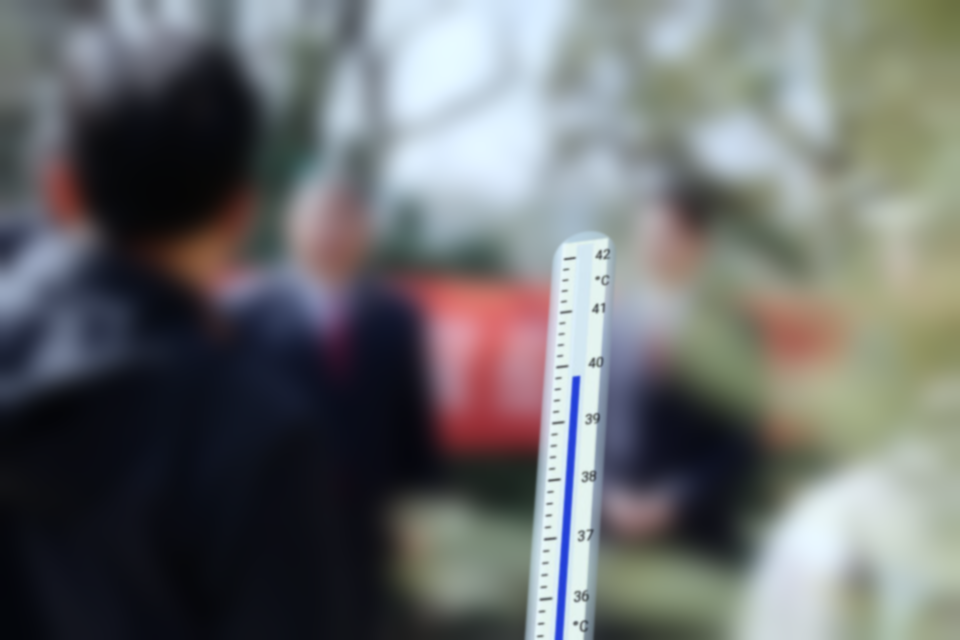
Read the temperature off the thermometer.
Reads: 39.8 °C
